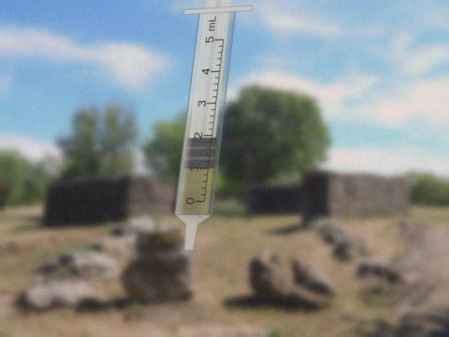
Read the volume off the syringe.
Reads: 1 mL
